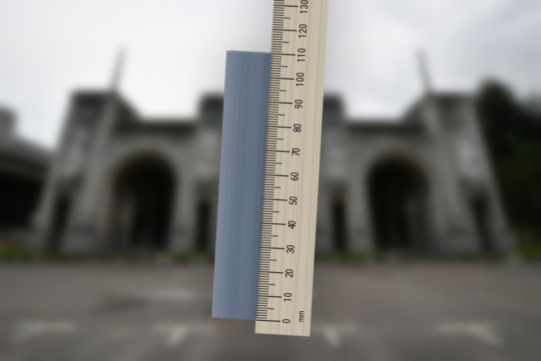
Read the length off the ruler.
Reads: 110 mm
